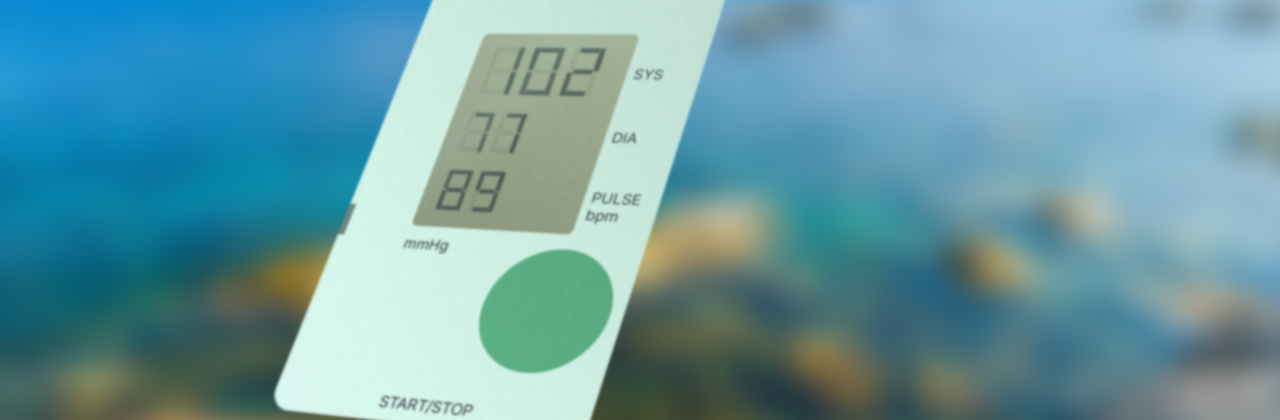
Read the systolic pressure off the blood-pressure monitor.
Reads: 102 mmHg
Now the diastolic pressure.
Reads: 77 mmHg
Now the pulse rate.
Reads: 89 bpm
